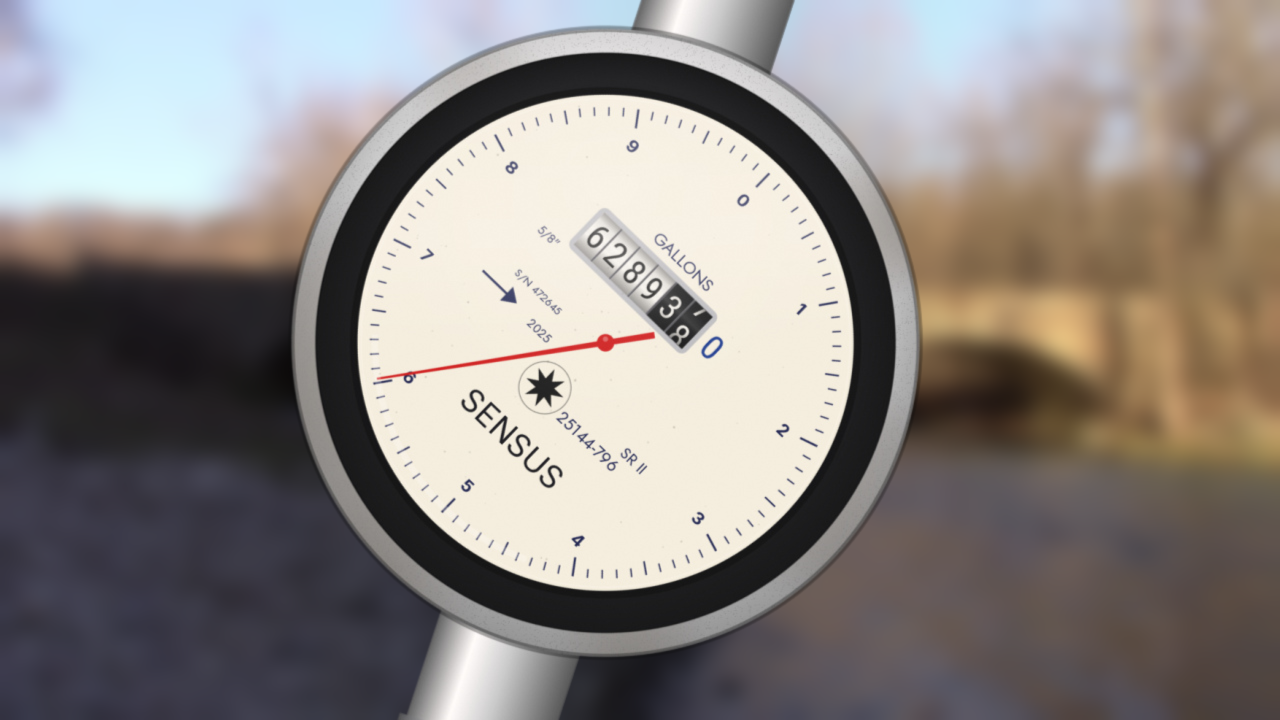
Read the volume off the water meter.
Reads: 6289376.0 gal
